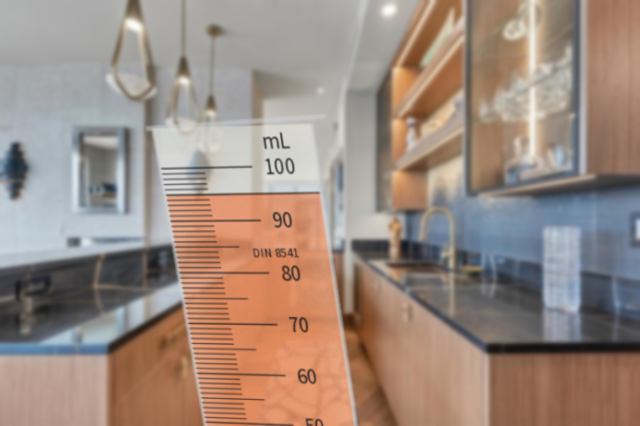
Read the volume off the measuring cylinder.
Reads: 95 mL
